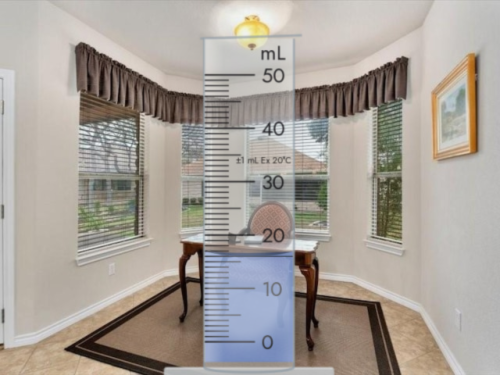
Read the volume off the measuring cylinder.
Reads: 16 mL
